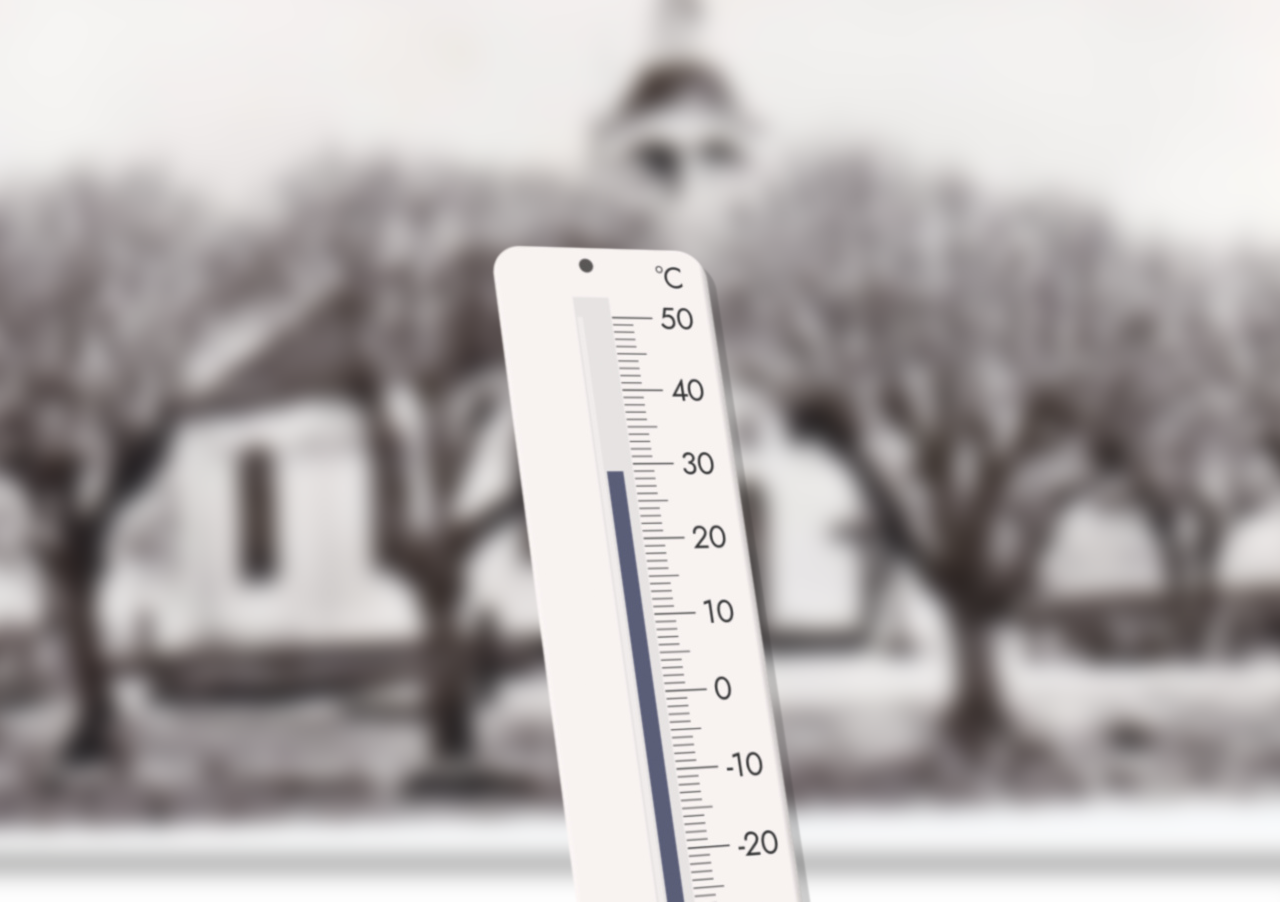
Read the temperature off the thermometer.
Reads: 29 °C
